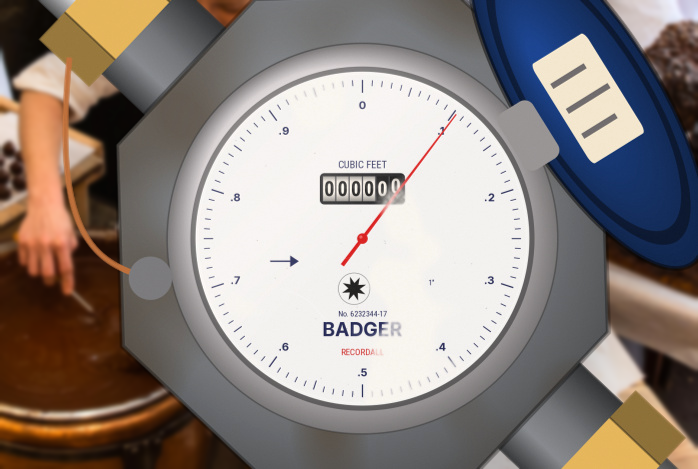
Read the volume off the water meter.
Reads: 0.10 ft³
